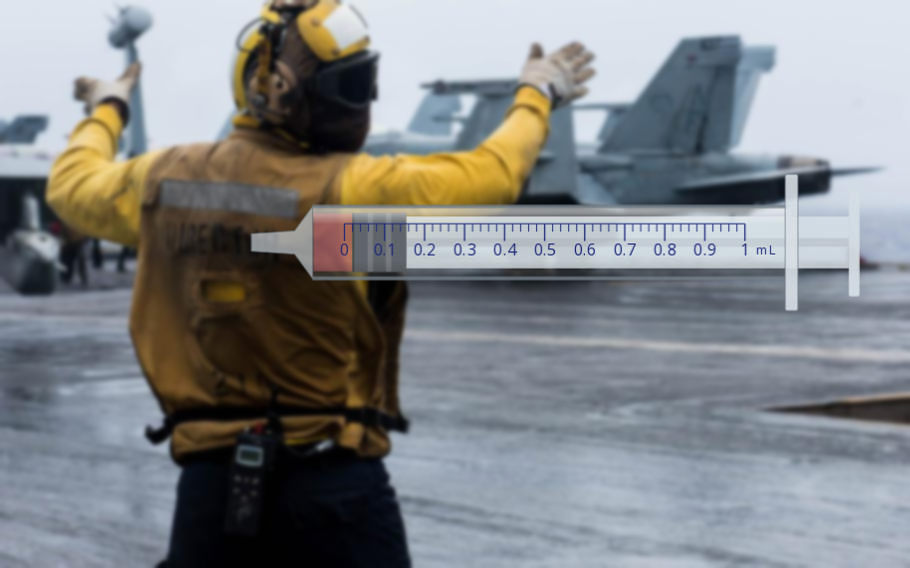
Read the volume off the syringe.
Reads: 0.02 mL
